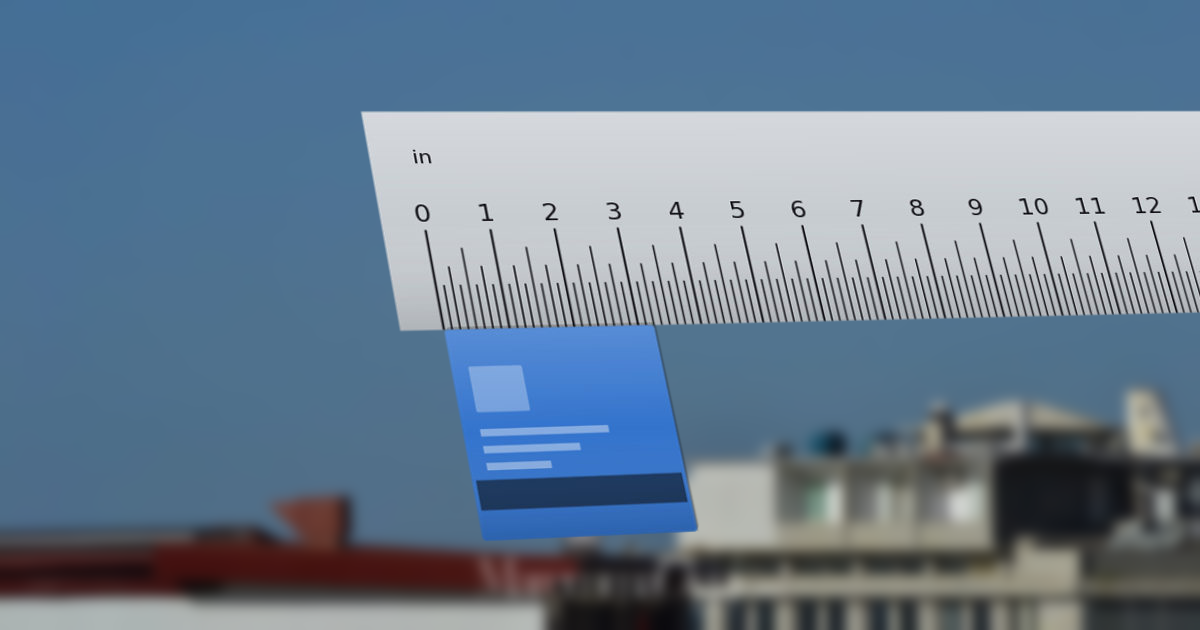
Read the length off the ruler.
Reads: 3.25 in
